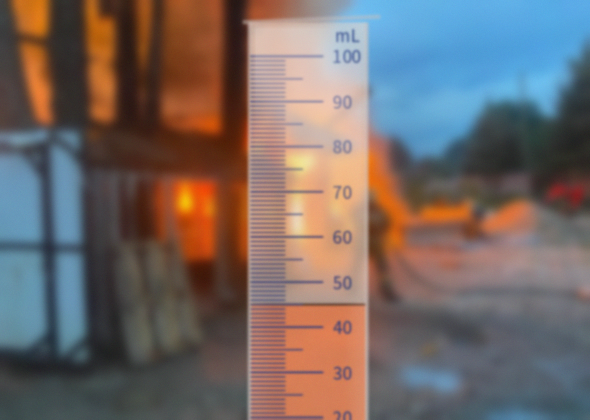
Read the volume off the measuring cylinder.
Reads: 45 mL
